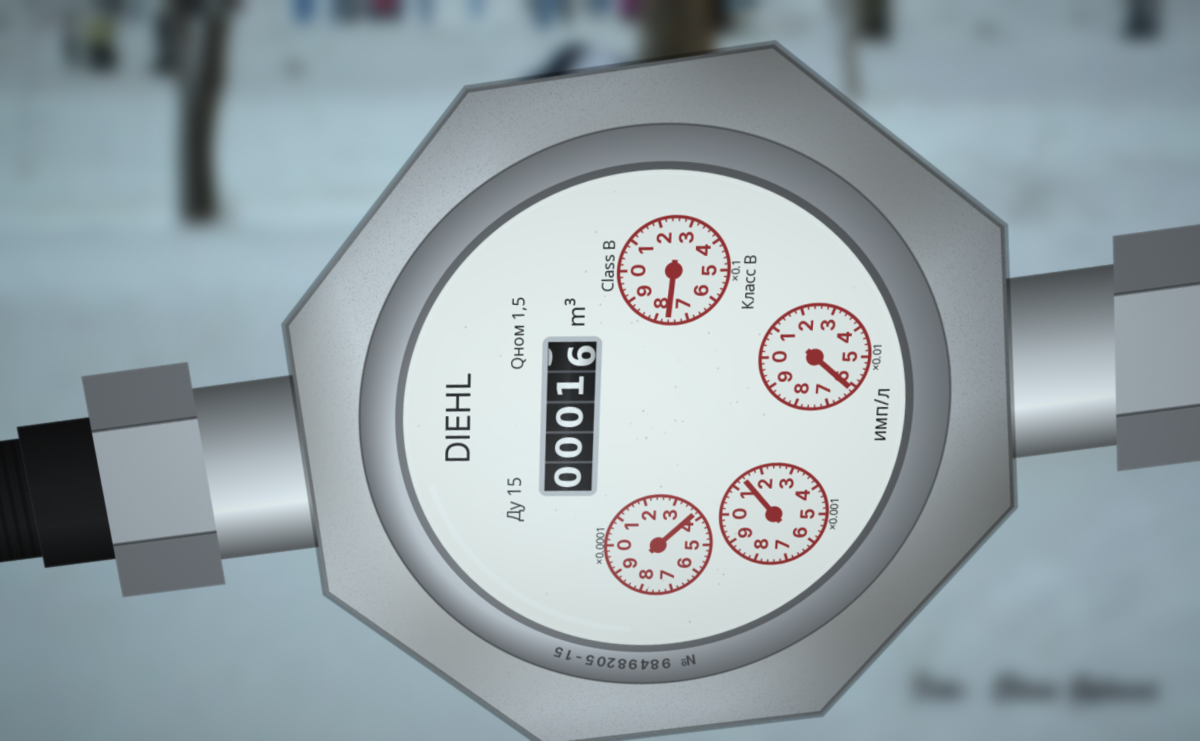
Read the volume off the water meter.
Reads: 15.7613 m³
